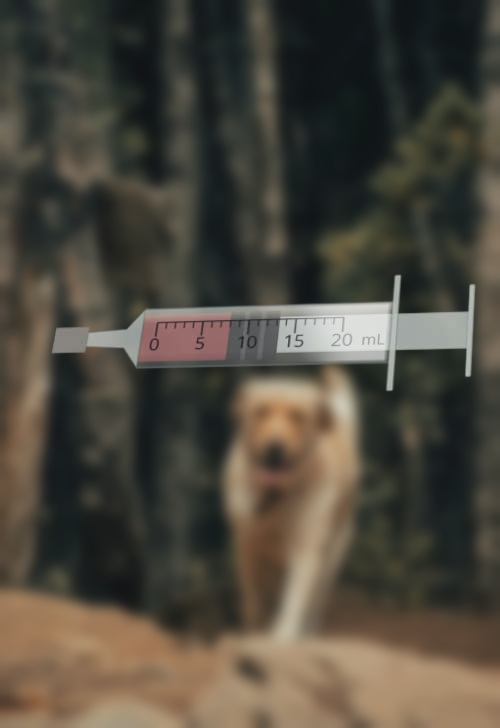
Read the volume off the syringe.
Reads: 8 mL
